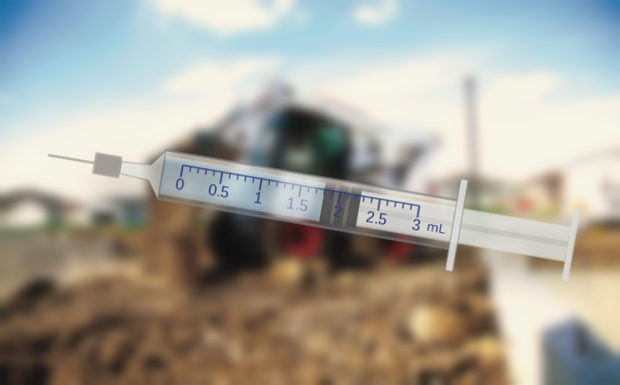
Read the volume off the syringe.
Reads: 1.8 mL
